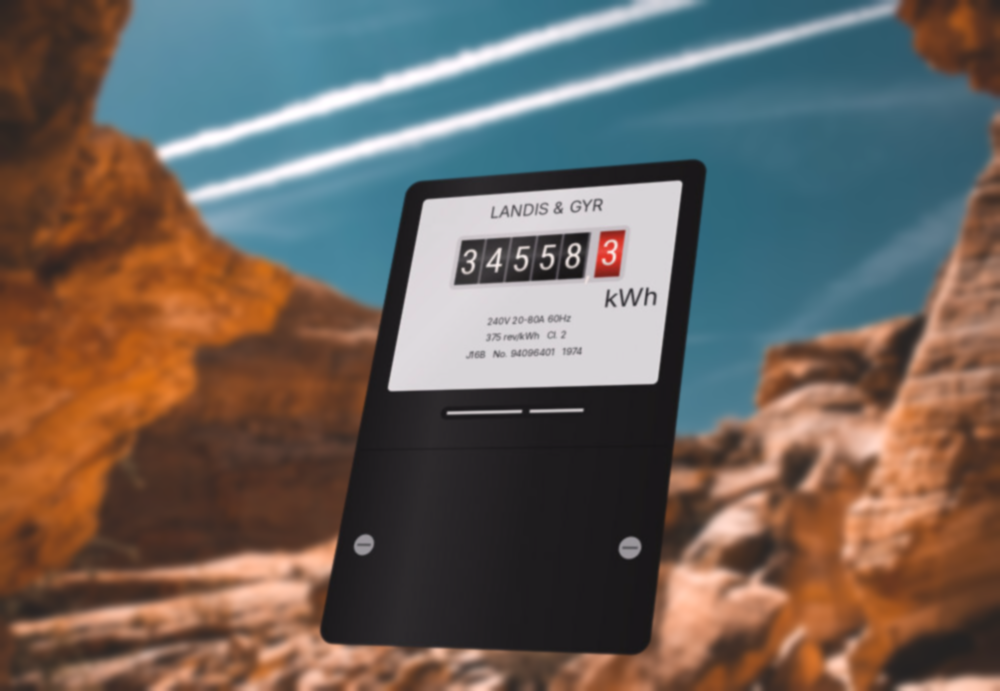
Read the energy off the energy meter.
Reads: 34558.3 kWh
